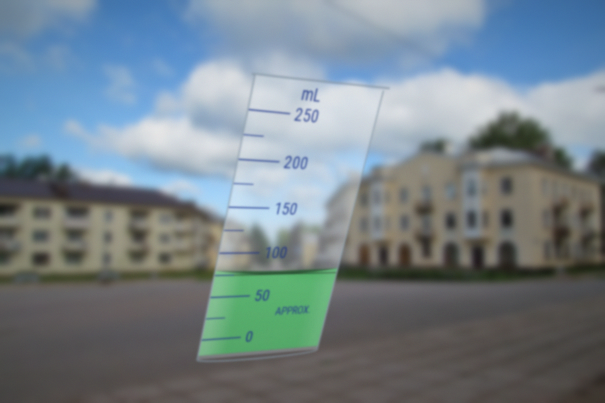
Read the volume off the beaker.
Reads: 75 mL
